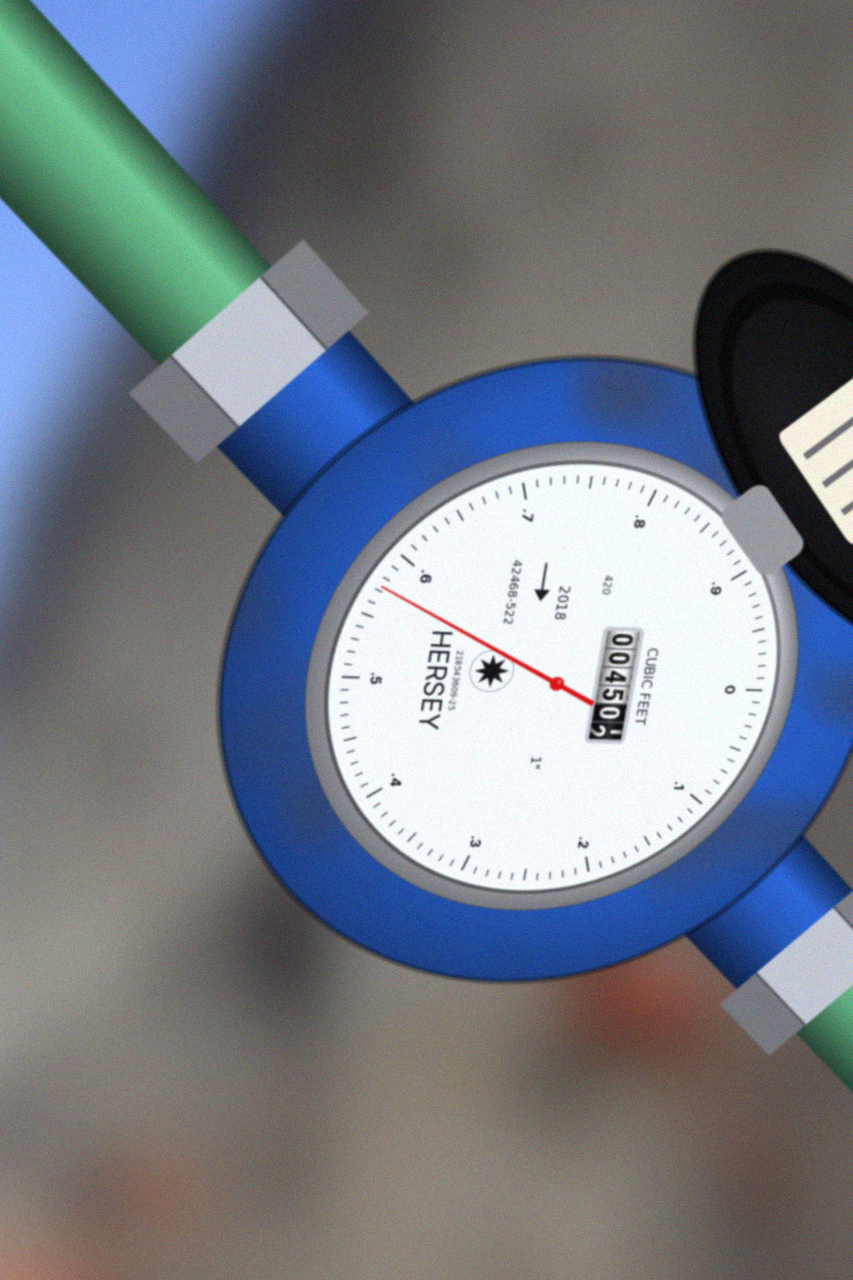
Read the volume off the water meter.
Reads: 4501.57 ft³
